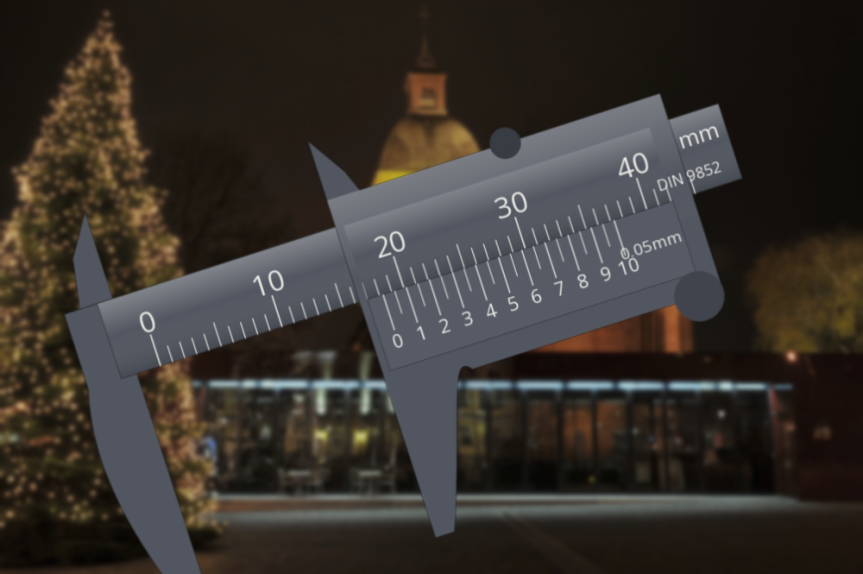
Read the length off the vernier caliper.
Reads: 18.3 mm
